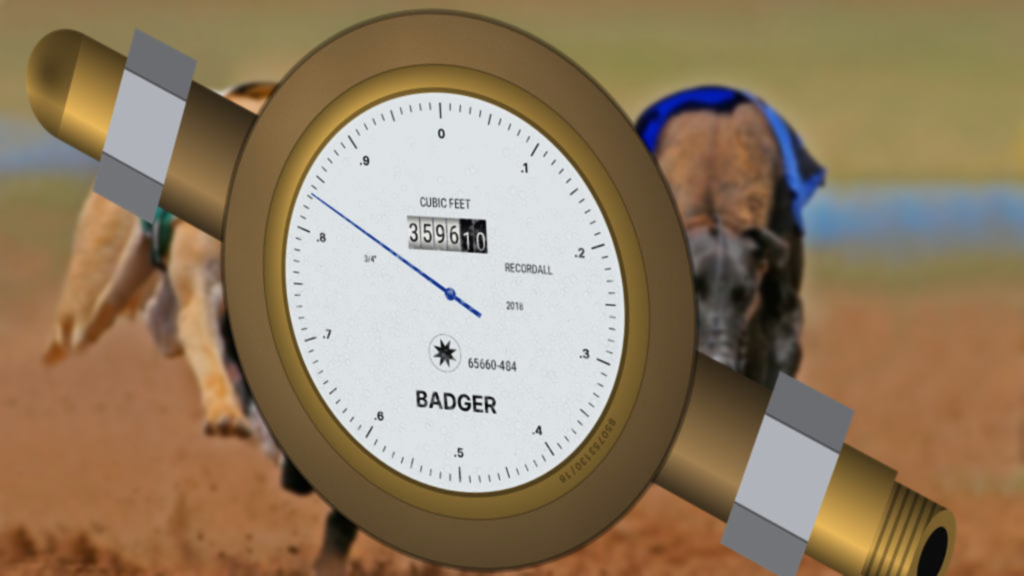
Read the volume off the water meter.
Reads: 359609.83 ft³
